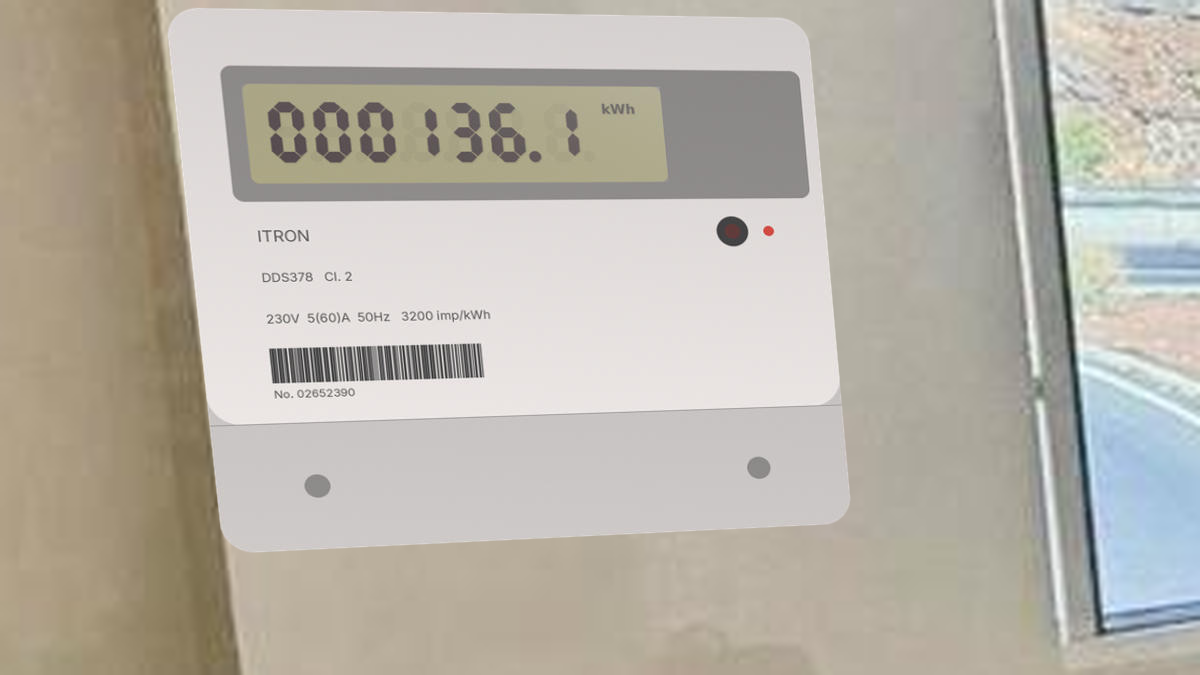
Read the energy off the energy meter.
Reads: 136.1 kWh
